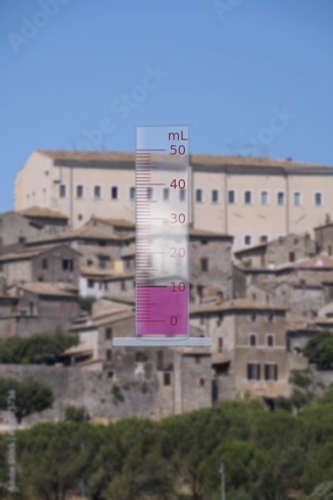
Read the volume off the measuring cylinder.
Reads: 10 mL
